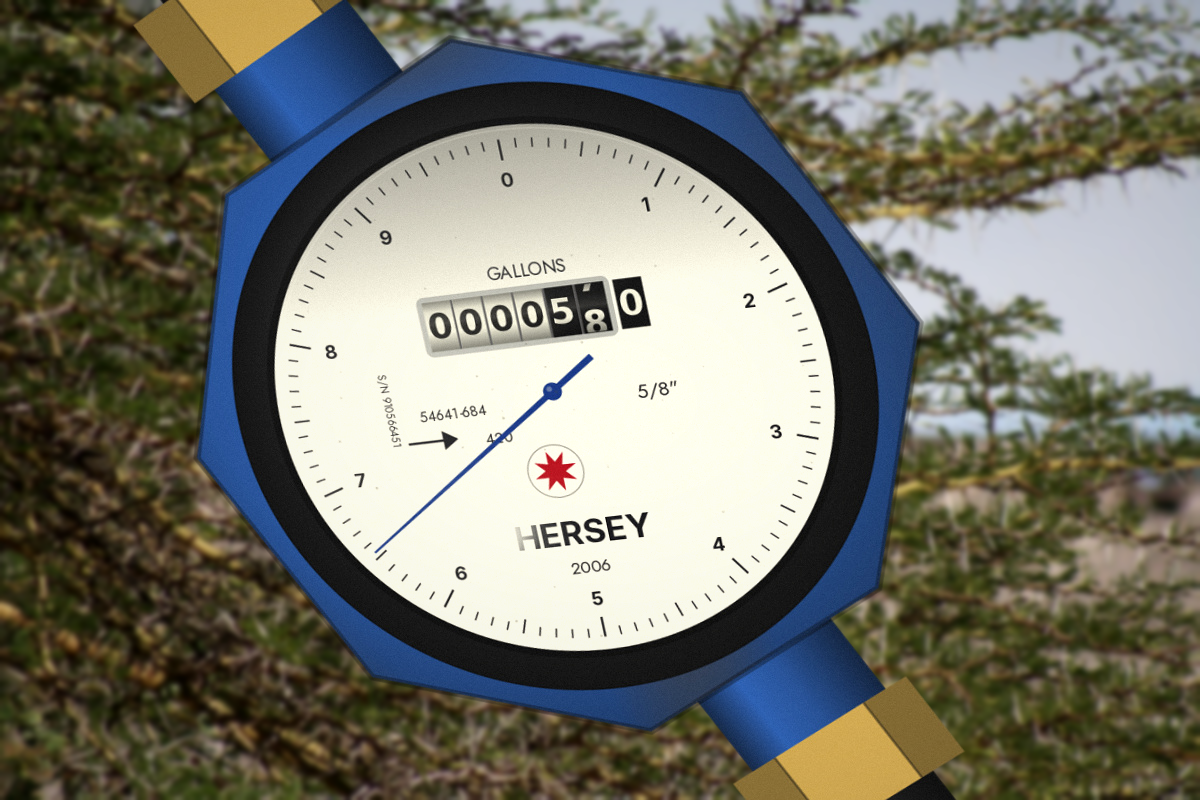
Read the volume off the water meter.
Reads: 576.5 gal
